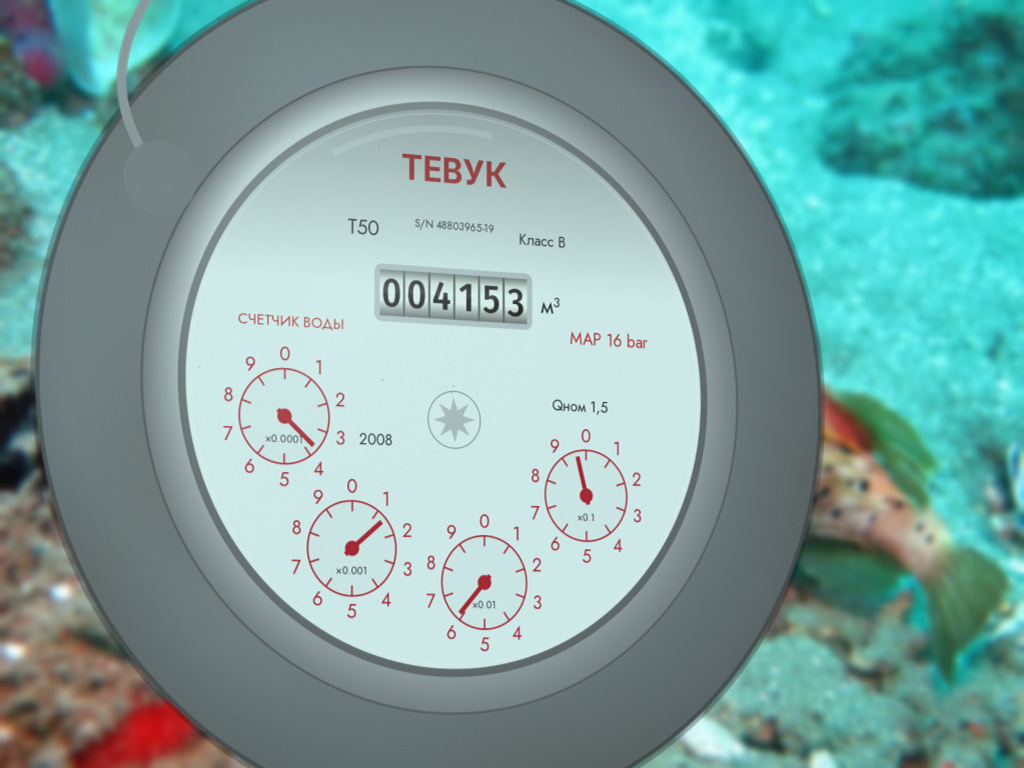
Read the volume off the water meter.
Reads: 4152.9613 m³
